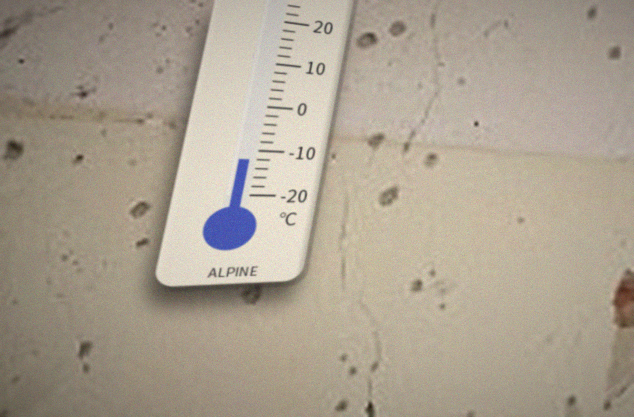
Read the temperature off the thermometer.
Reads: -12 °C
